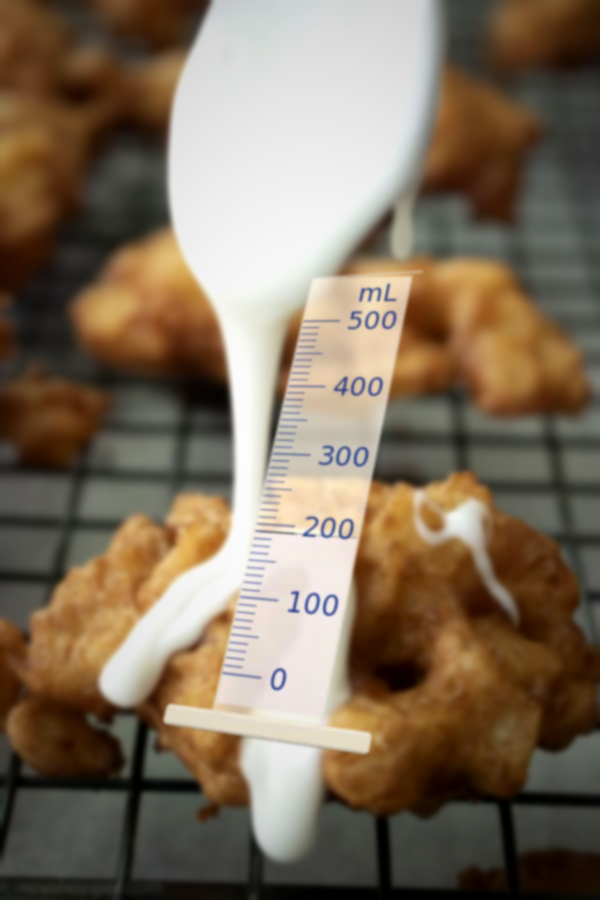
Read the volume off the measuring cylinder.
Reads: 190 mL
